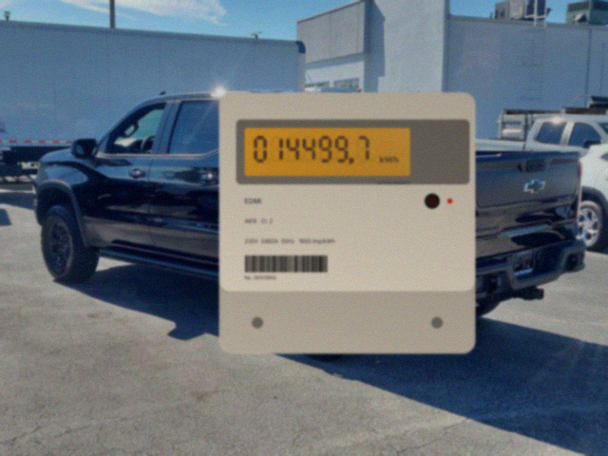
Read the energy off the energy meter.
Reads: 14499.7 kWh
